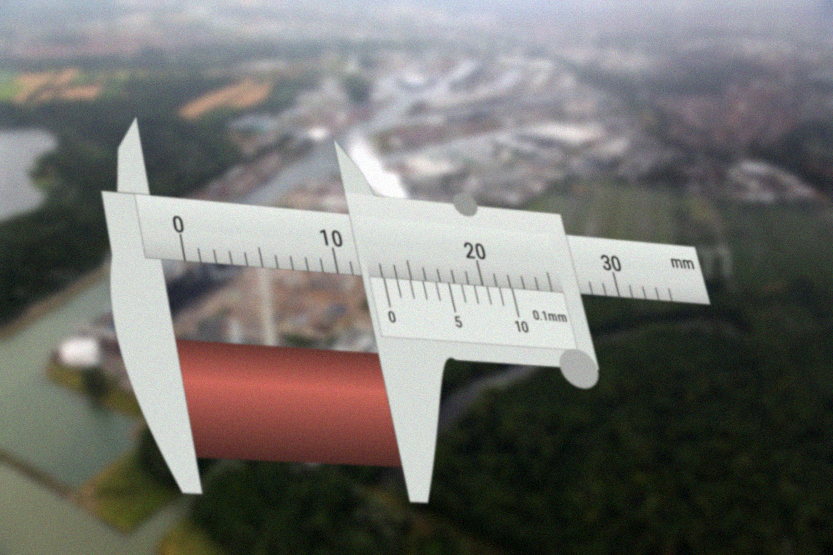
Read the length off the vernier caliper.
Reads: 13.1 mm
